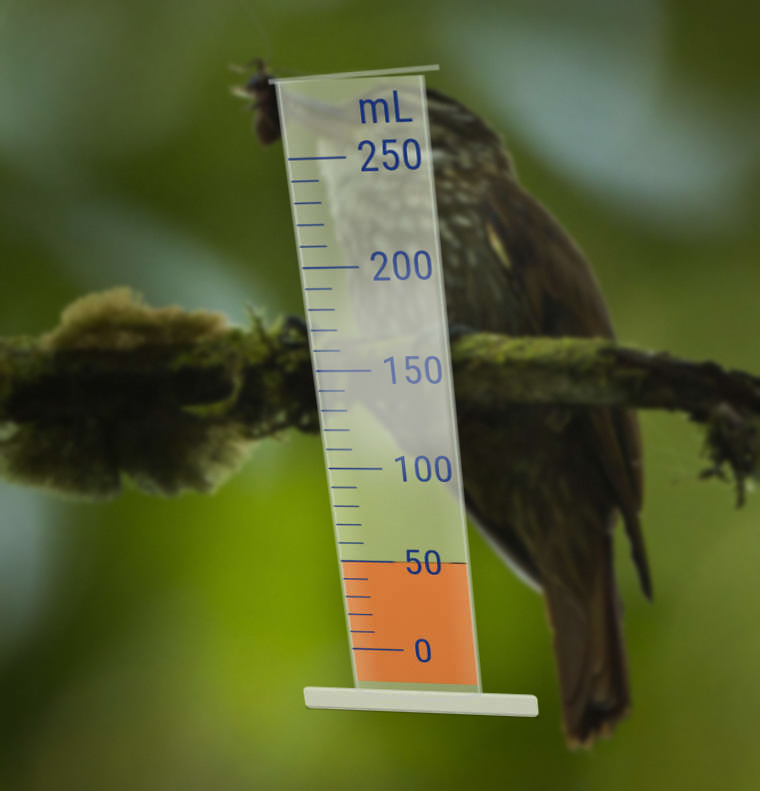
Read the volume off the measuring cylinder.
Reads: 50 mL
